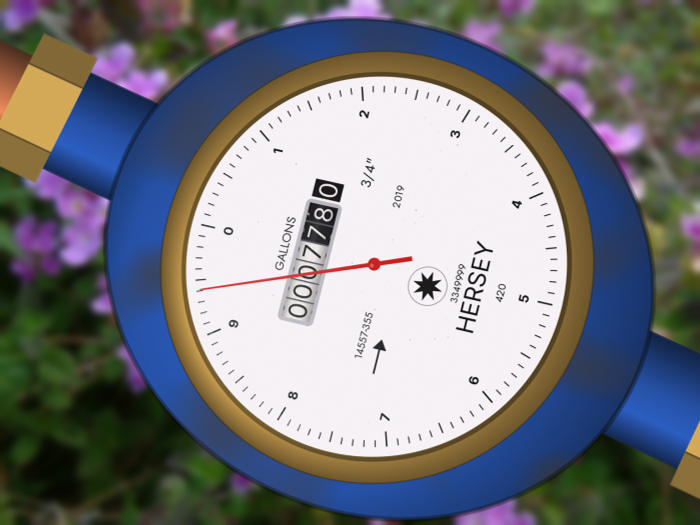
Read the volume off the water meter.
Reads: 7779.4 gal
